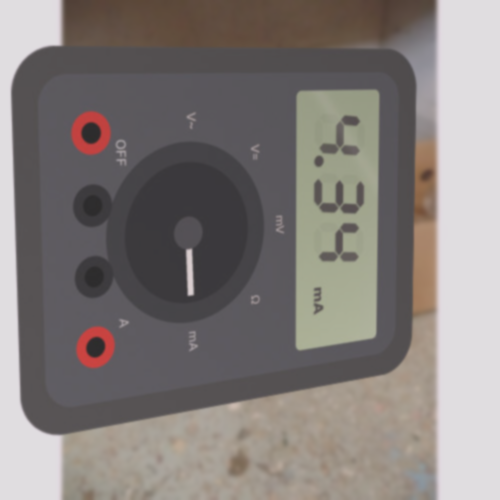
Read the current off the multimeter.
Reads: 4.34 mA
